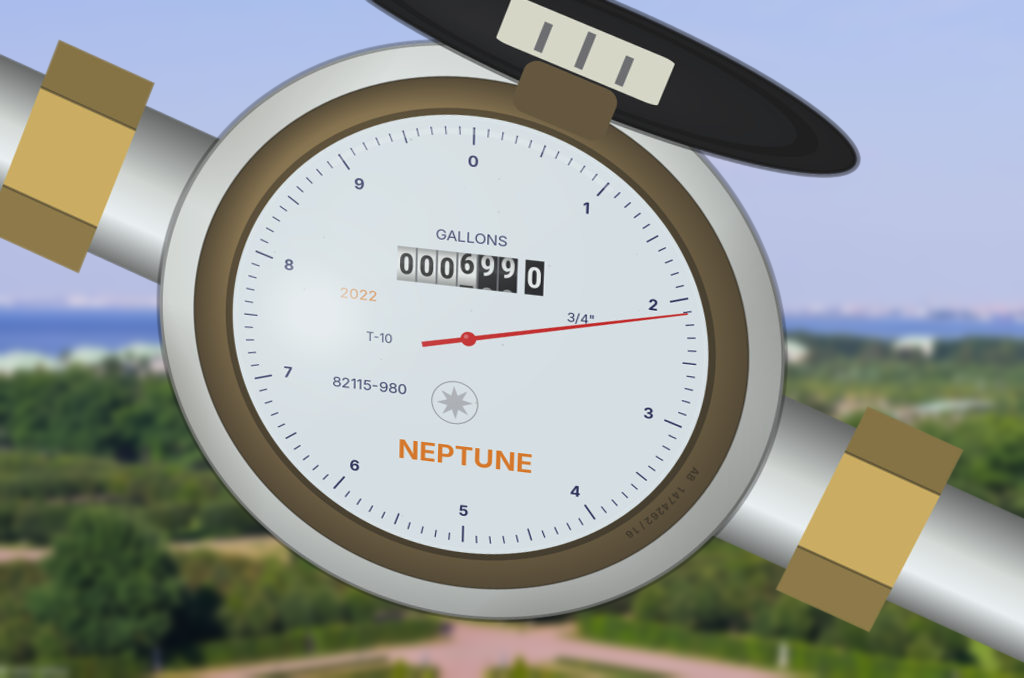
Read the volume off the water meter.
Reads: 6992.1 gal
